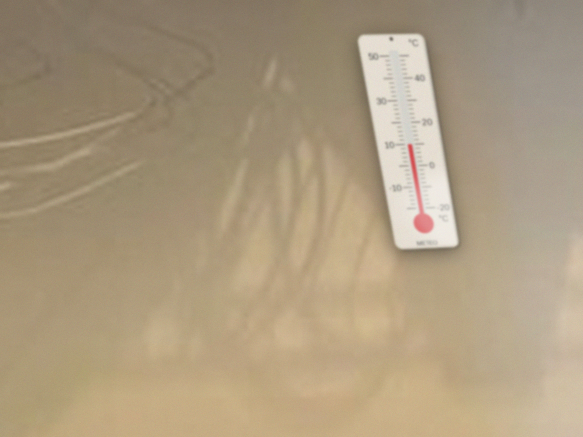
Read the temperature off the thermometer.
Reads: 10 °C
